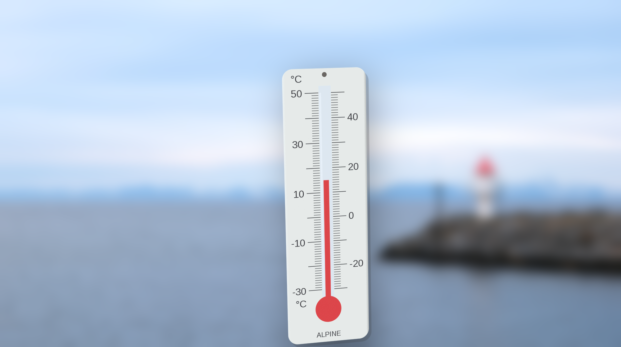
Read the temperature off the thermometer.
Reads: 15 °C
